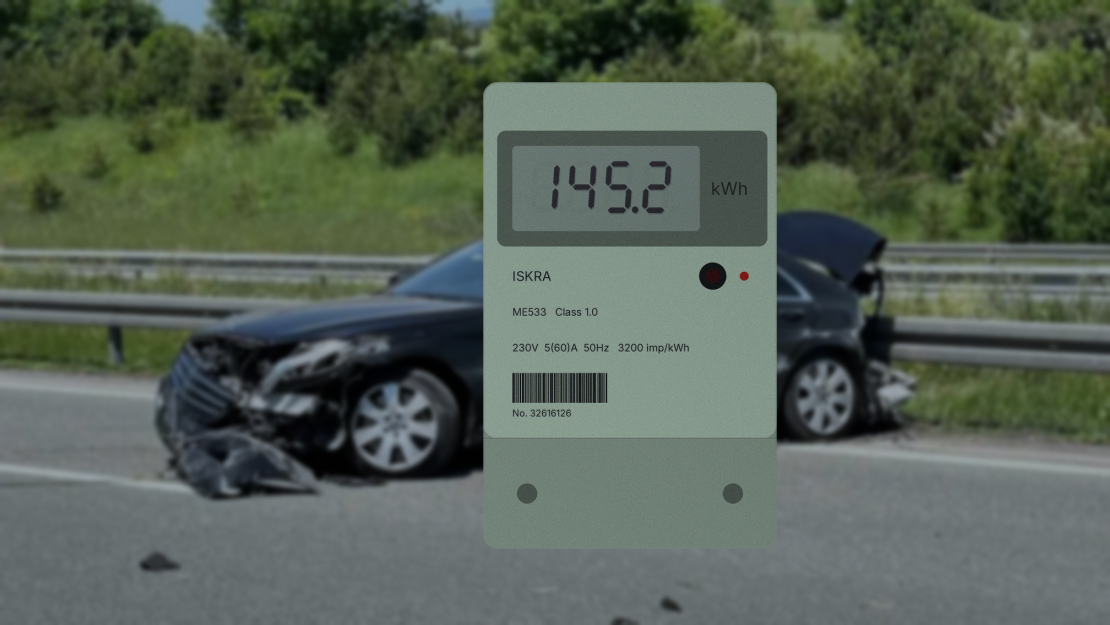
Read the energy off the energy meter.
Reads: 145.2 kWh
